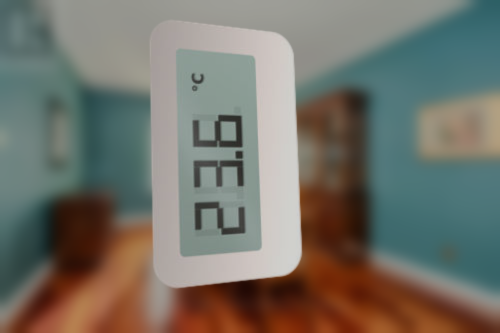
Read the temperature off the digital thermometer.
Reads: 23.6 °C
